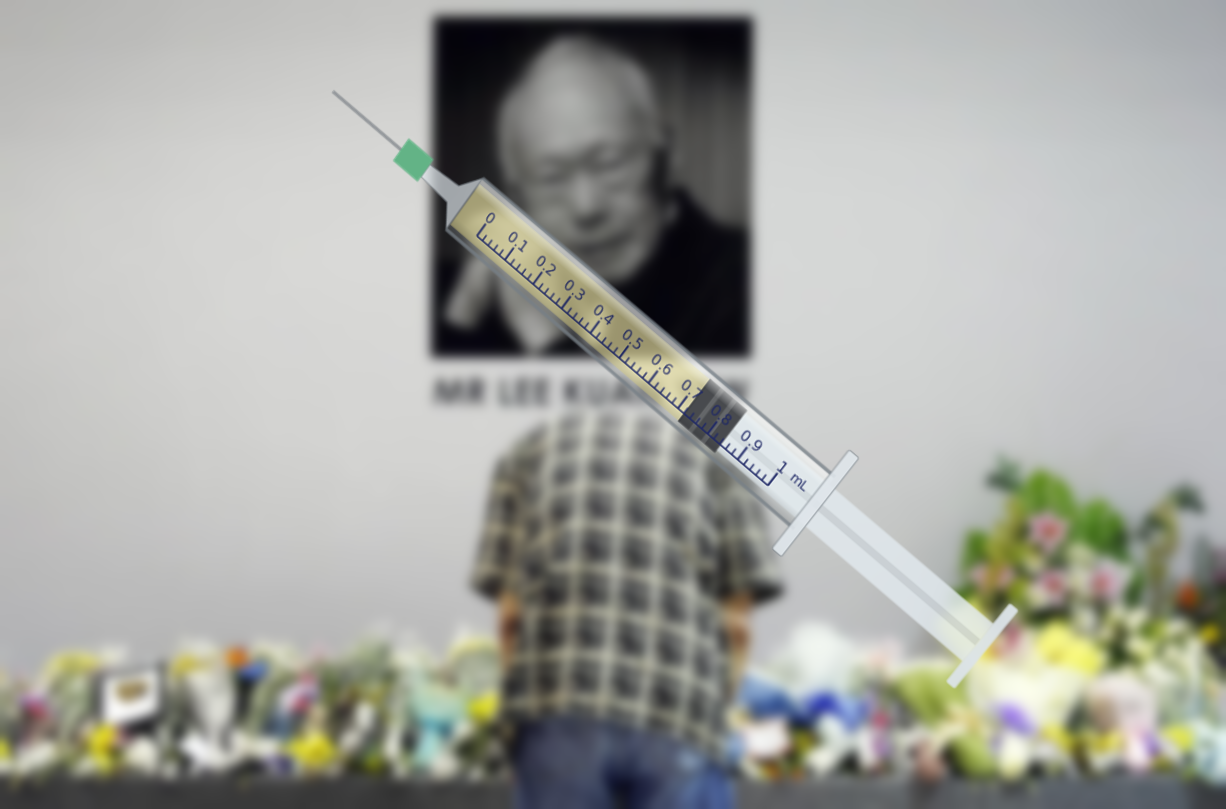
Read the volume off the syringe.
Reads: 0.72 mL
